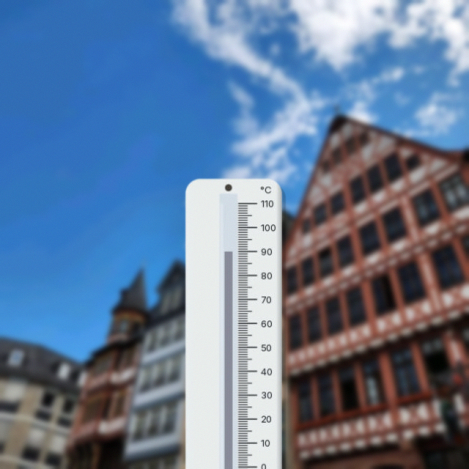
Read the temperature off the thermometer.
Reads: 90 °C
